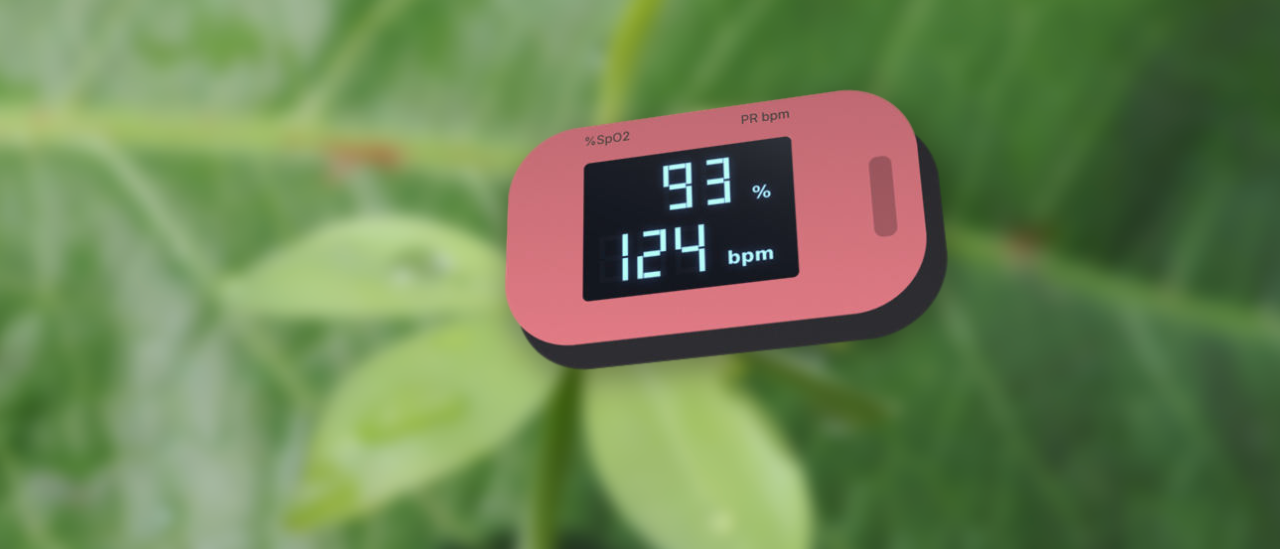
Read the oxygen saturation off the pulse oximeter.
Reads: 93 %
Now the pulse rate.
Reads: 124 bpm
